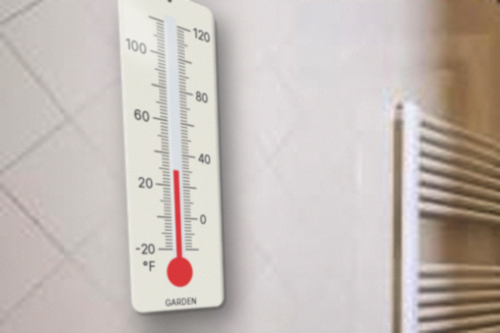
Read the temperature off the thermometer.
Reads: 30 °F
